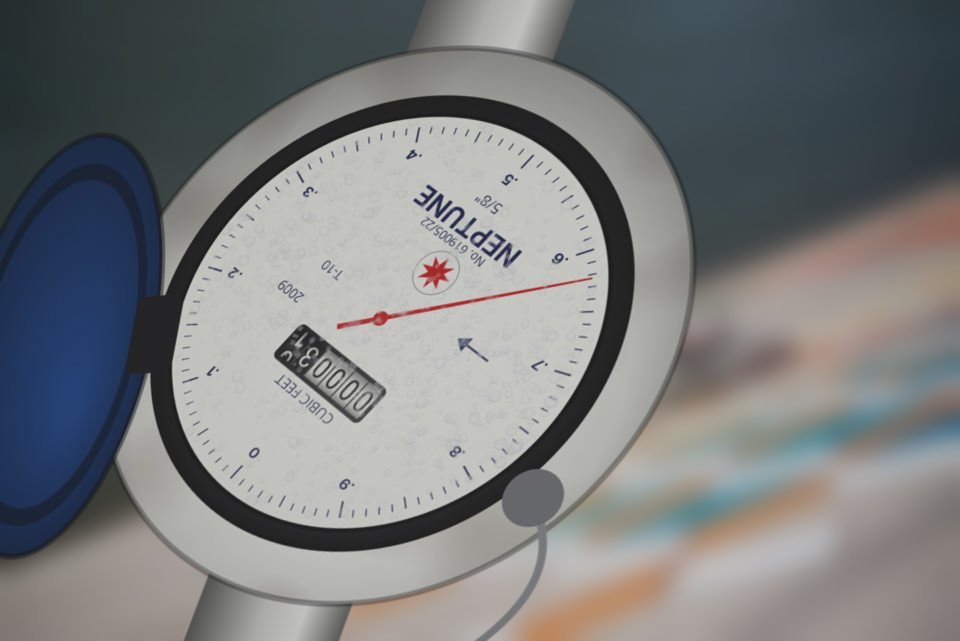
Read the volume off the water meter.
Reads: 30.62 ft³
